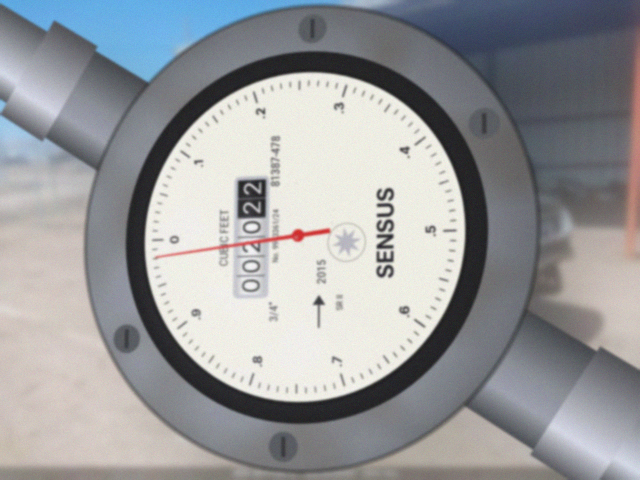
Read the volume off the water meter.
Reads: 2021.98 ft³
